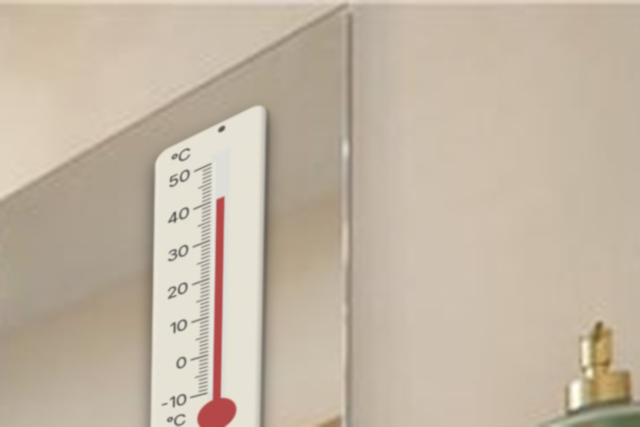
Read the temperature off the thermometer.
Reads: 40 °C
